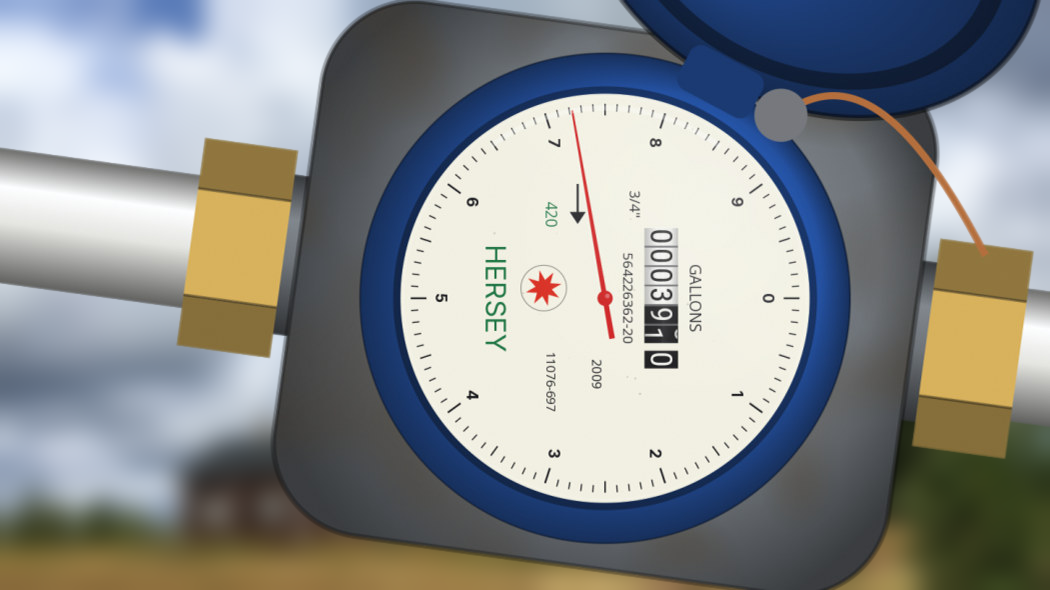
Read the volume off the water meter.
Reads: 3907.2 gal
